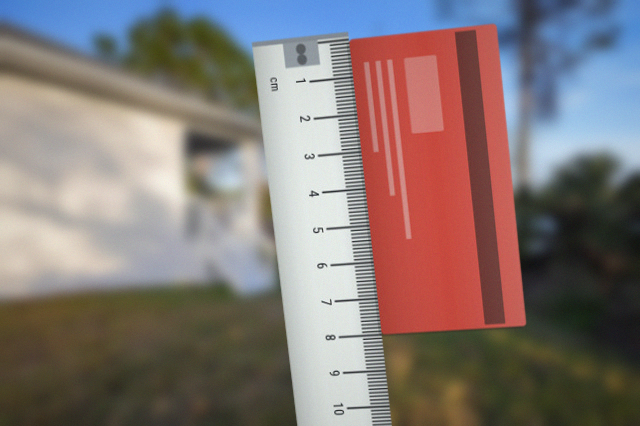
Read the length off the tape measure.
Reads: 8 cm
